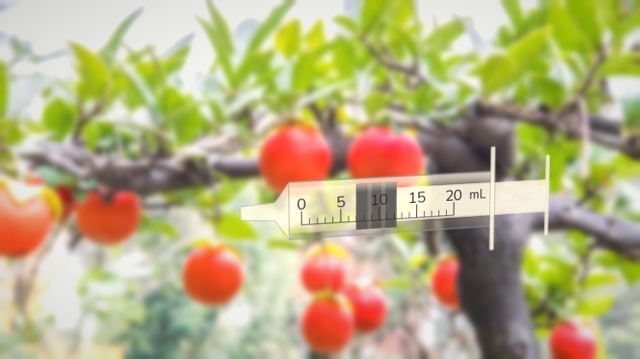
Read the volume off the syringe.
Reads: 7 mL
